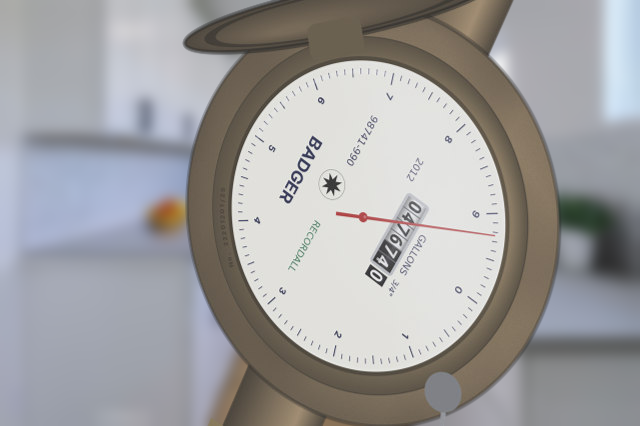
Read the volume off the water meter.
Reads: 476739.2 gal
